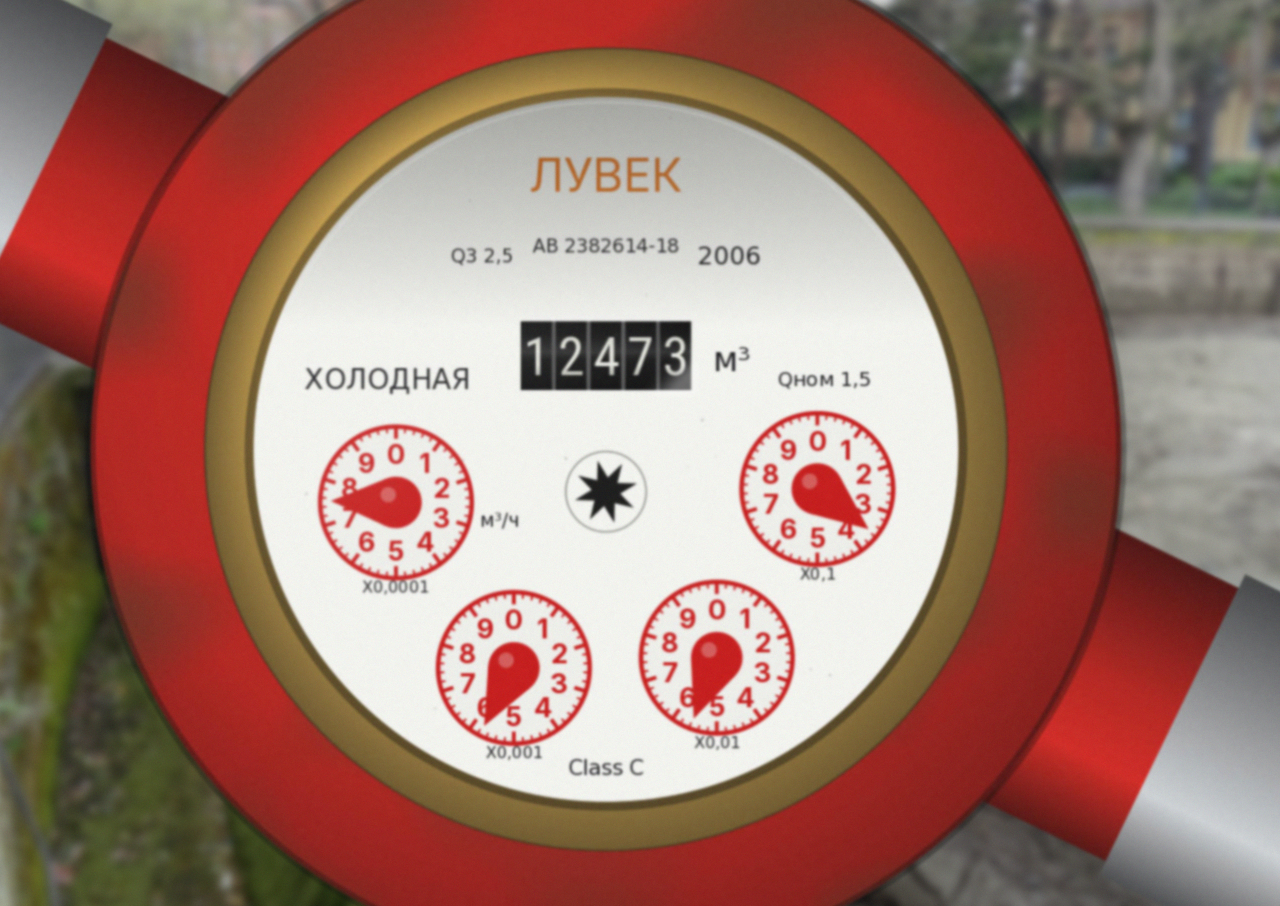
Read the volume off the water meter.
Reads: 12473.3557 m³
